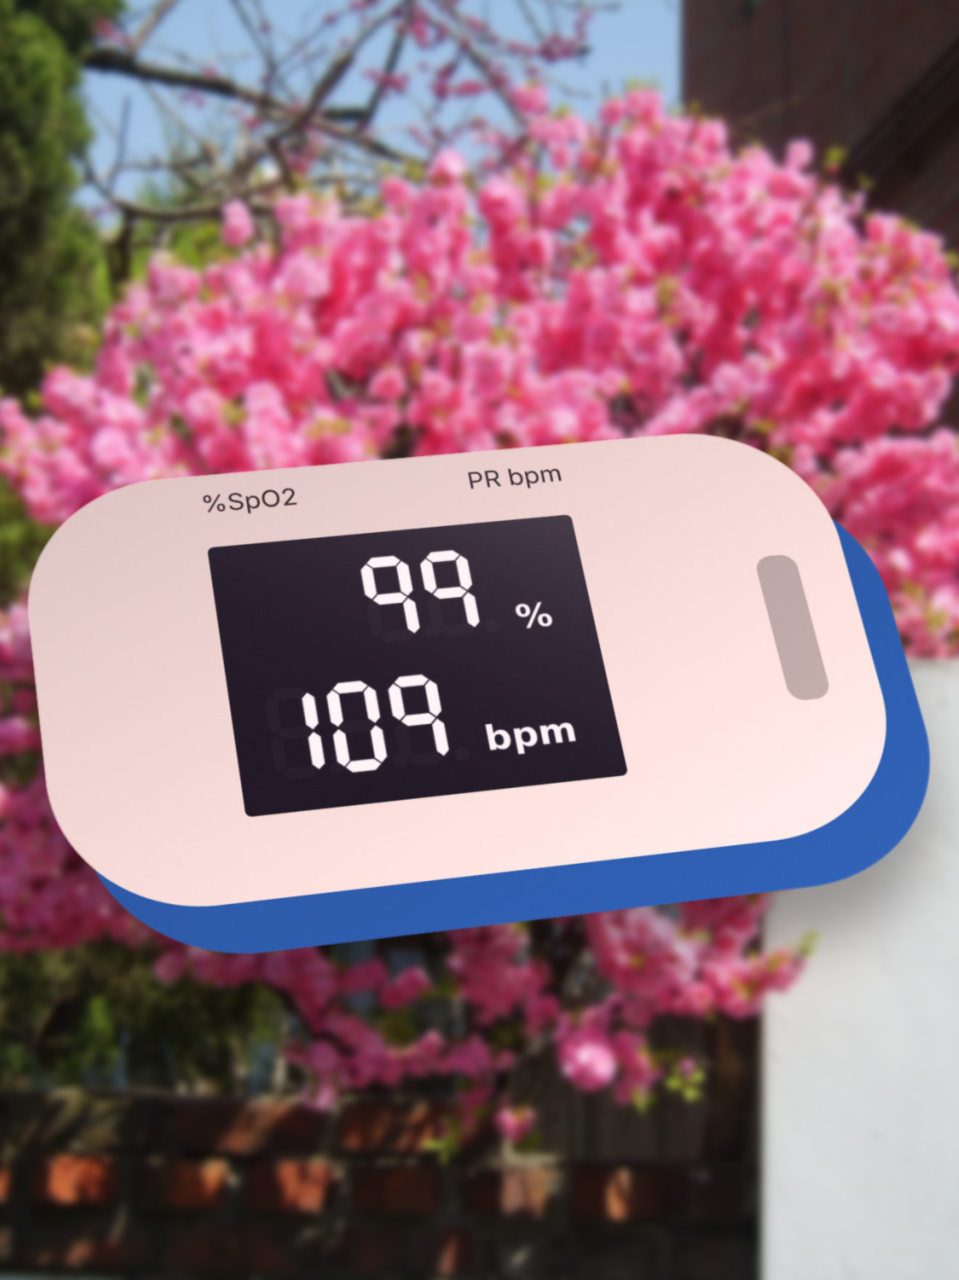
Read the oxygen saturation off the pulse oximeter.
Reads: 99 %
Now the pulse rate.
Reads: 109 bpm
